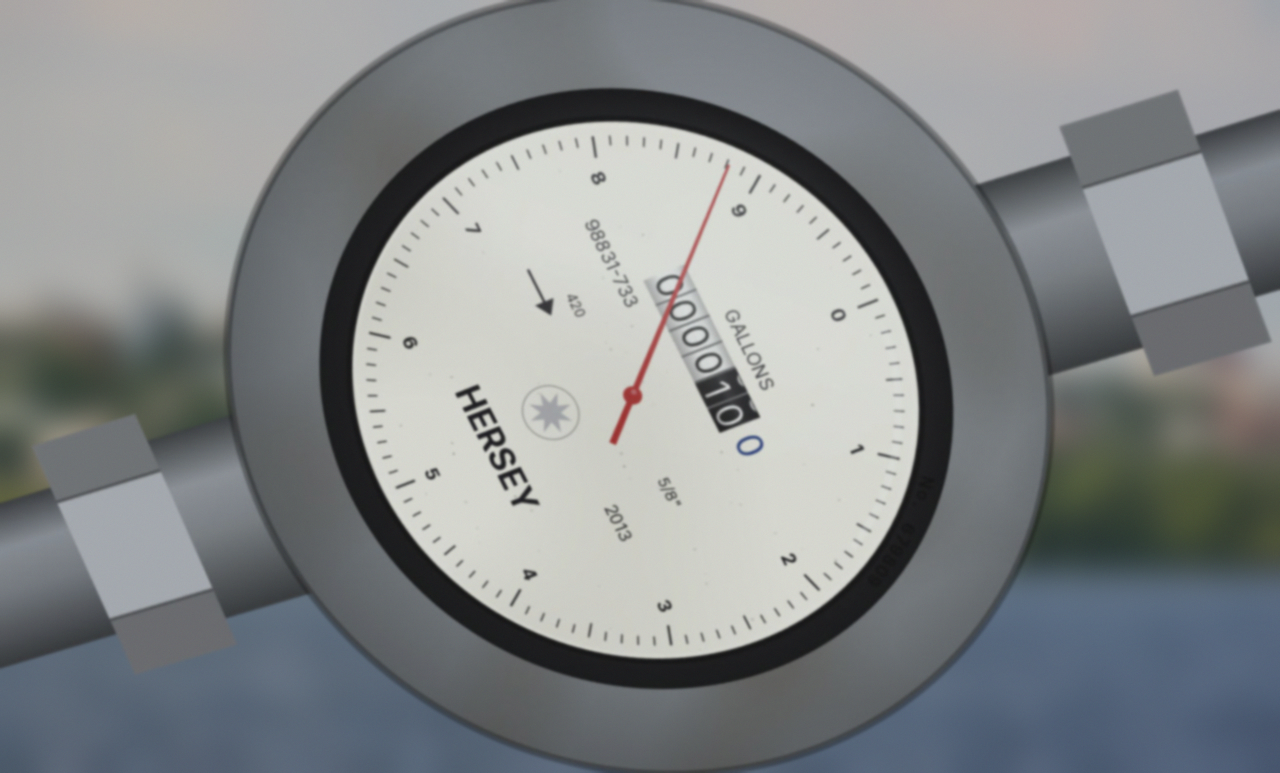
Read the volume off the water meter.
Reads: 98.8 gal
